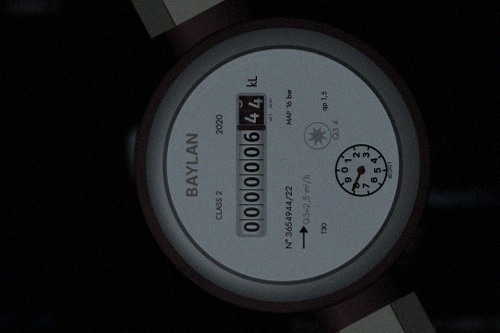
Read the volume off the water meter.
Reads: 6.438 kL
